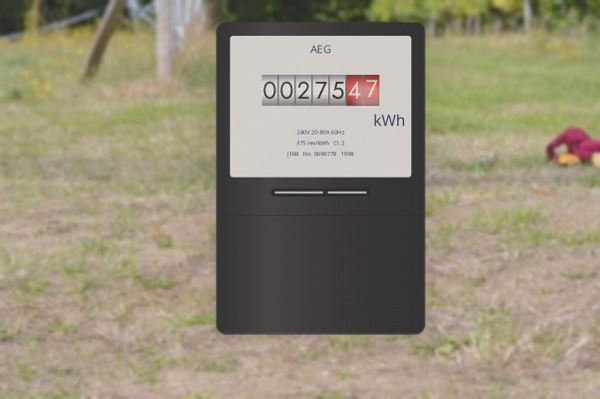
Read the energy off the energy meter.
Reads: 275.47 kWh
